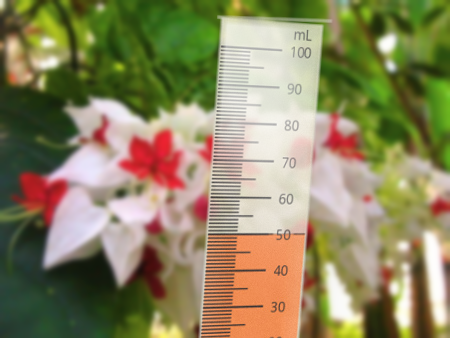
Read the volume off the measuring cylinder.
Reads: 50 mL
